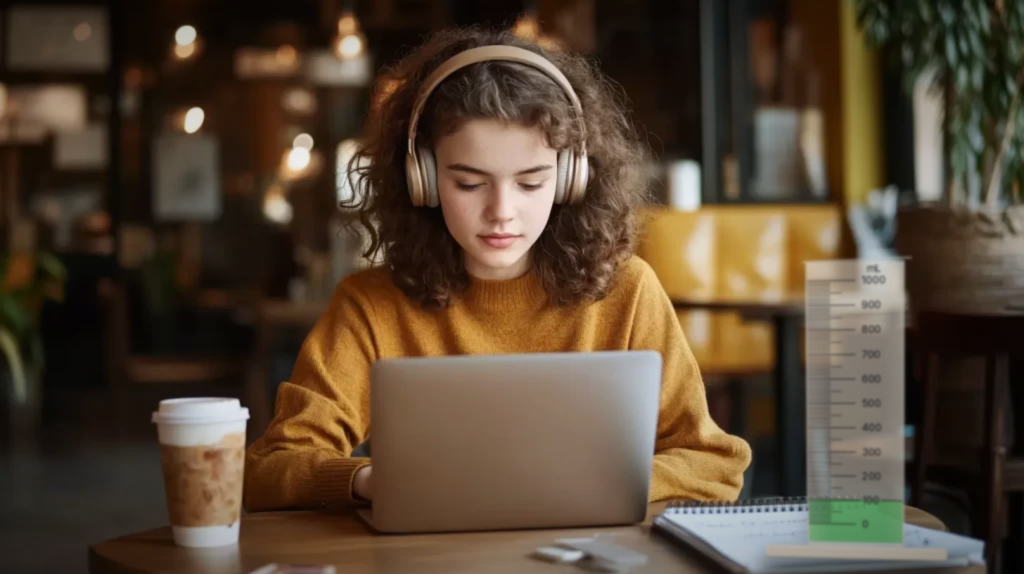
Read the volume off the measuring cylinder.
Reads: 100 mL
